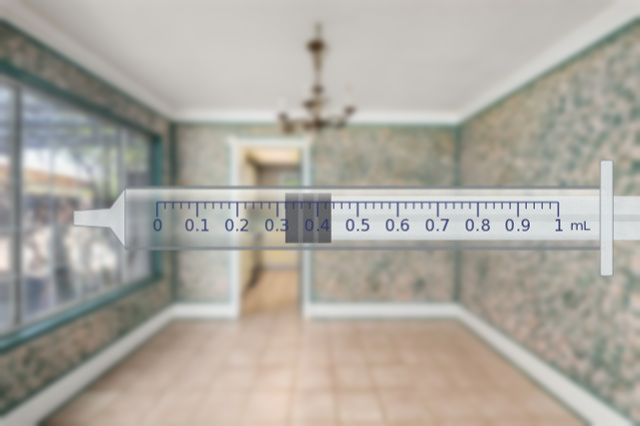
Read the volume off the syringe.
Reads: 0.32 mL
